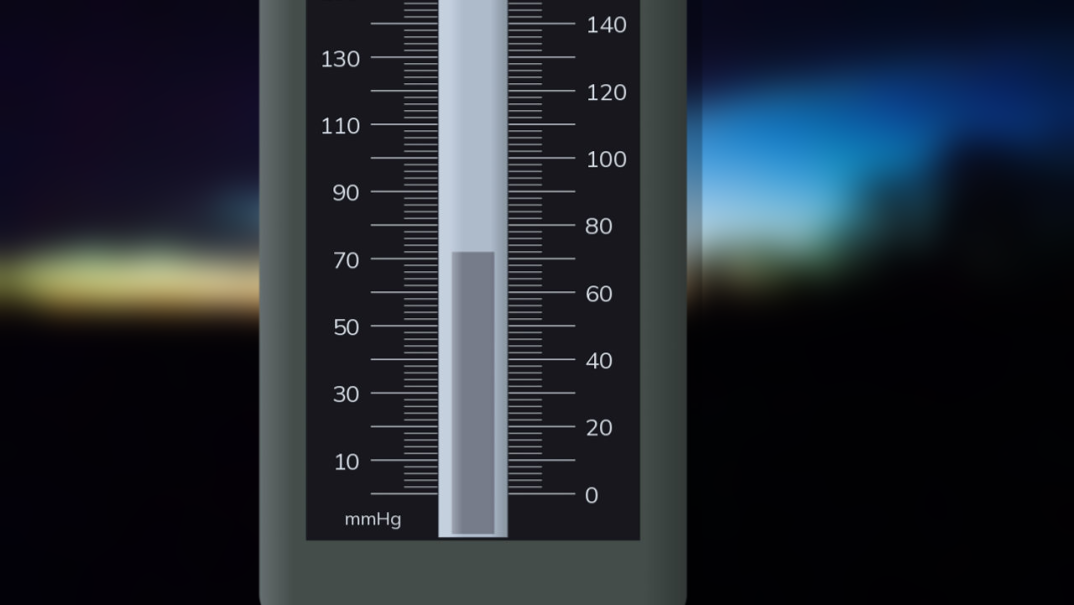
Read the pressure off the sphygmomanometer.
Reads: 72 mmHg
